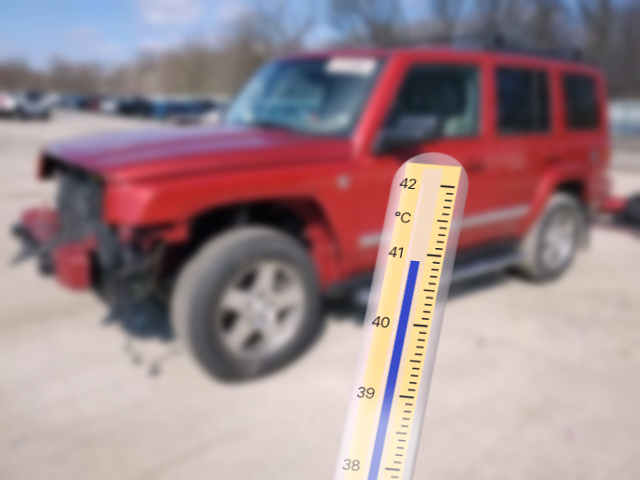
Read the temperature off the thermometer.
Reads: 40.9 °C
